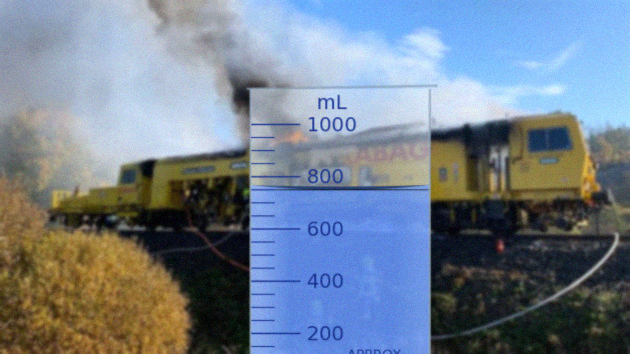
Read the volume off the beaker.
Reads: 750 mL
